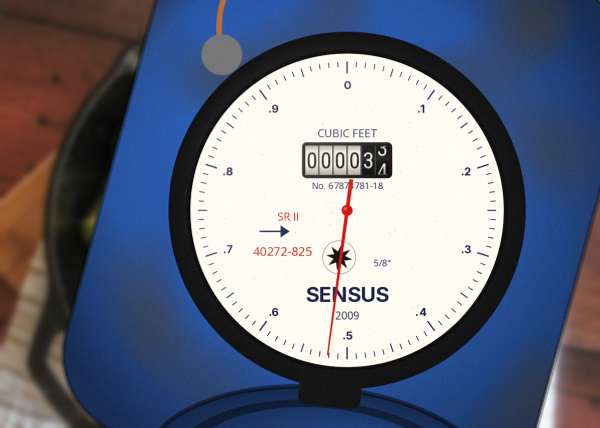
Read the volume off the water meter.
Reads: 33.52 ft³
